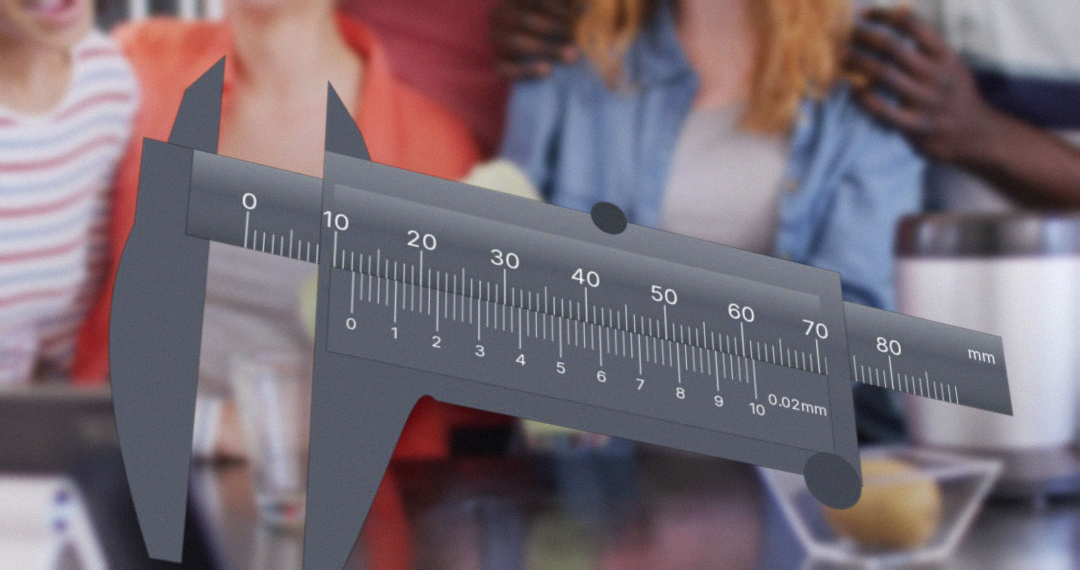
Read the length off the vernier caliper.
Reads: 12.2 mm
